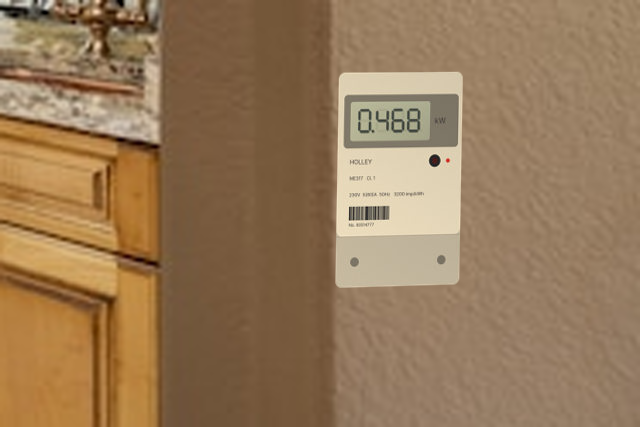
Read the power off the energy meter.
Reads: 0.468 kW
